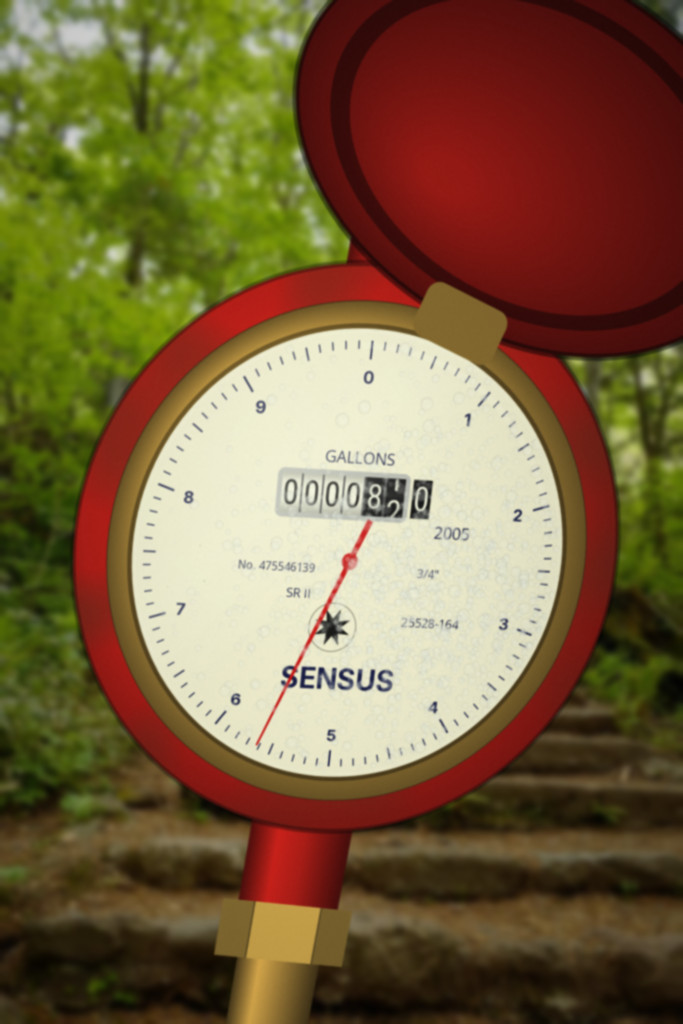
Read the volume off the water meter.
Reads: 815.6 gal
